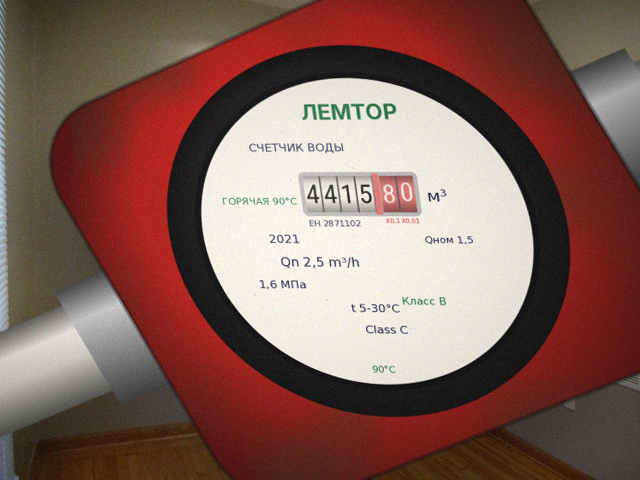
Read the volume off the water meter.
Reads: 4415.80 m³
